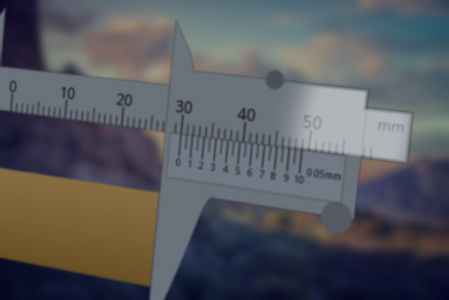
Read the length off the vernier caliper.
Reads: 30.0 mm
